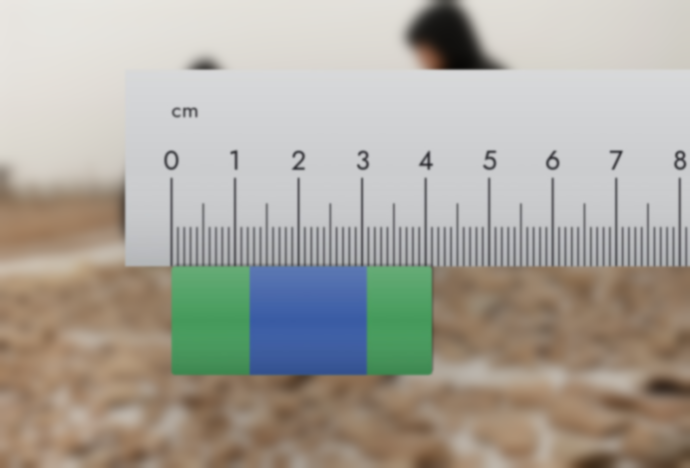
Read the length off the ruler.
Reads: 4.1 cm
